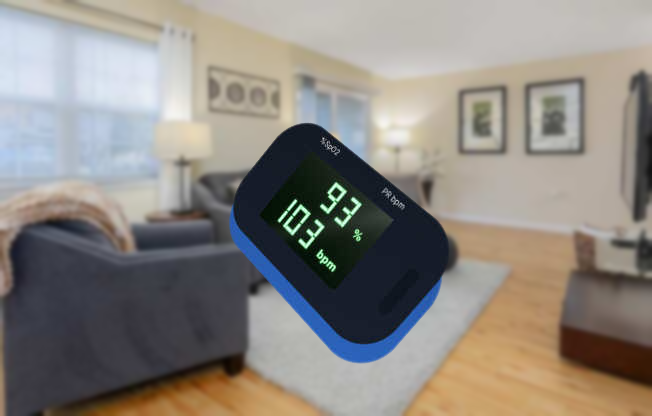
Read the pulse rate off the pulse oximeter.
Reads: 103 bpm
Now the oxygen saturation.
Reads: 93 %
